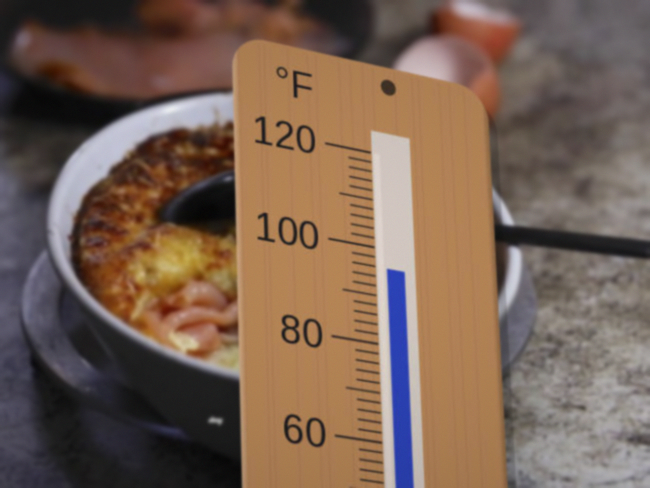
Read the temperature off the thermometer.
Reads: 96 °F
